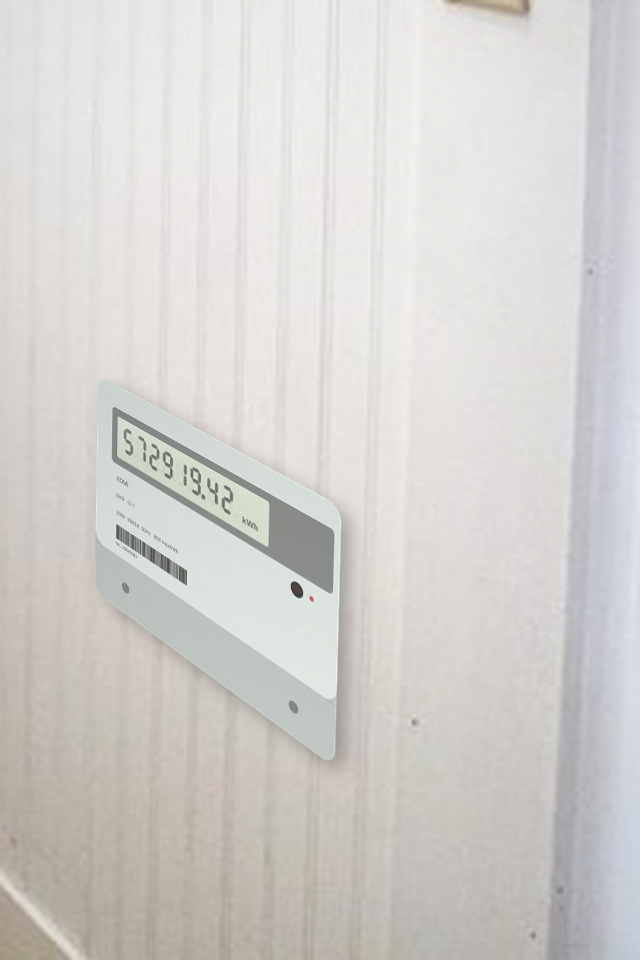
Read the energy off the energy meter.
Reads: 572919.42 kWh
